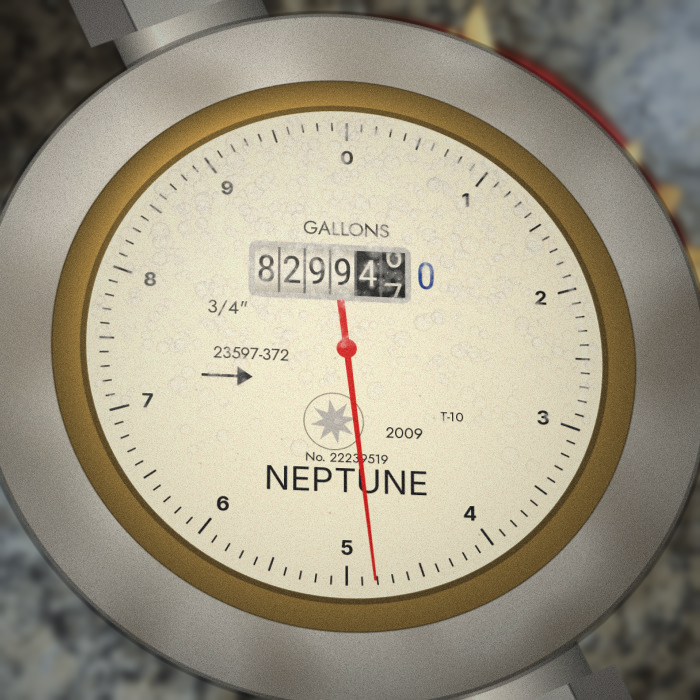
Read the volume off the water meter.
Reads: 8299464.8 gal
